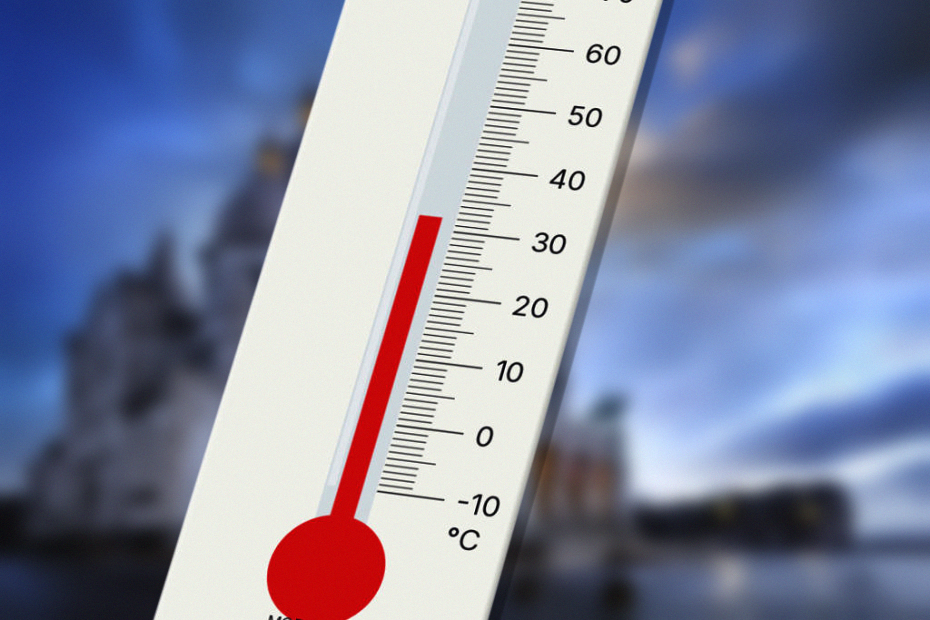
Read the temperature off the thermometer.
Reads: 32 °C
